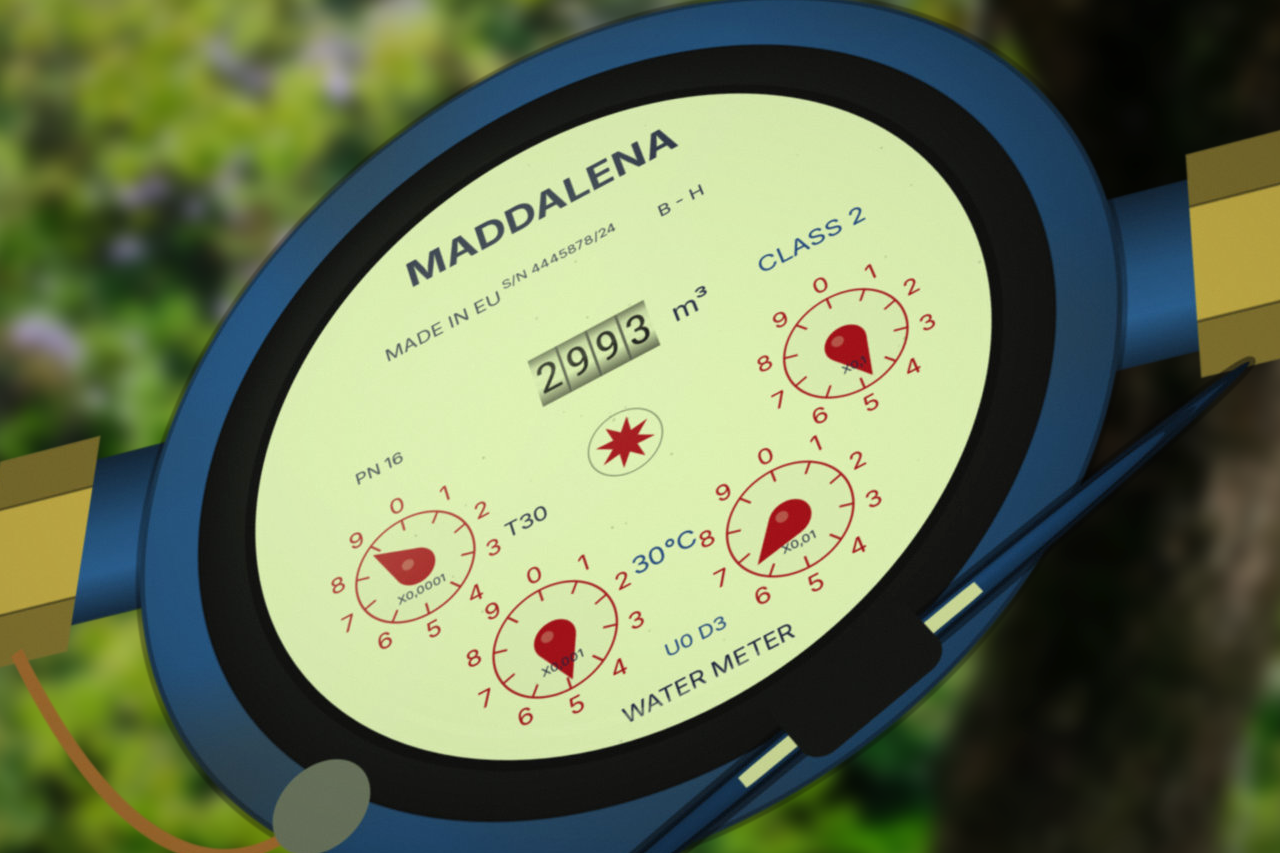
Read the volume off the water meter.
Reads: 2993.4648 m³
